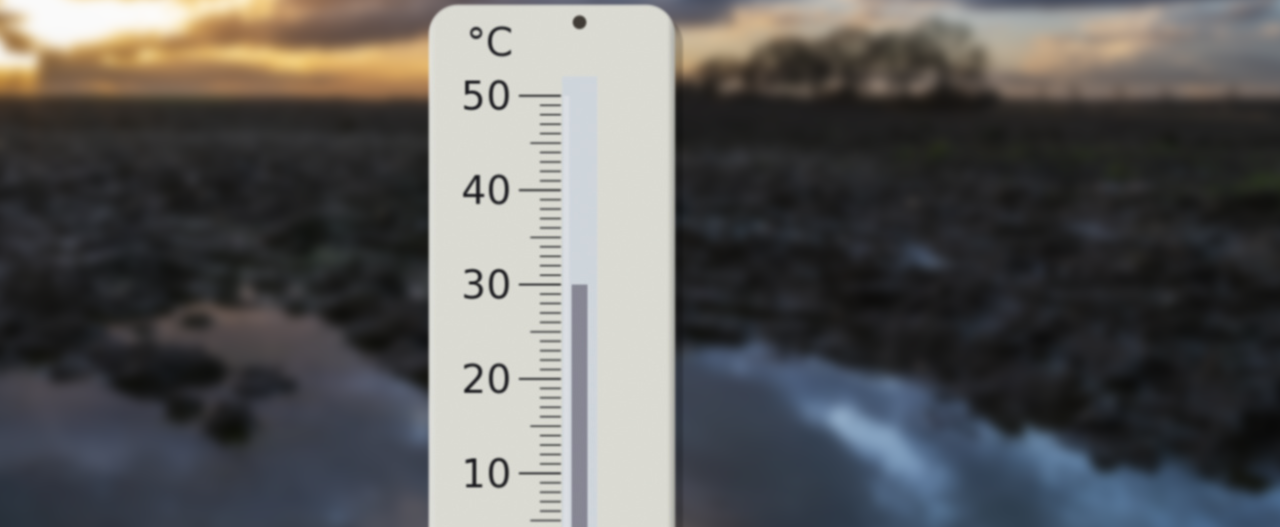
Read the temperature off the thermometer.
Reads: 30 °C
